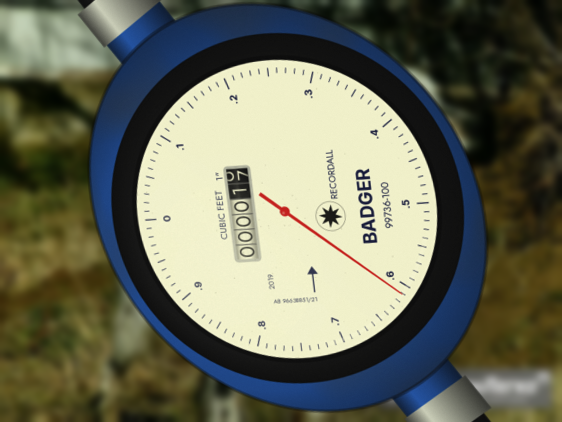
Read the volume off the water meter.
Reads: 16.61 ft³
